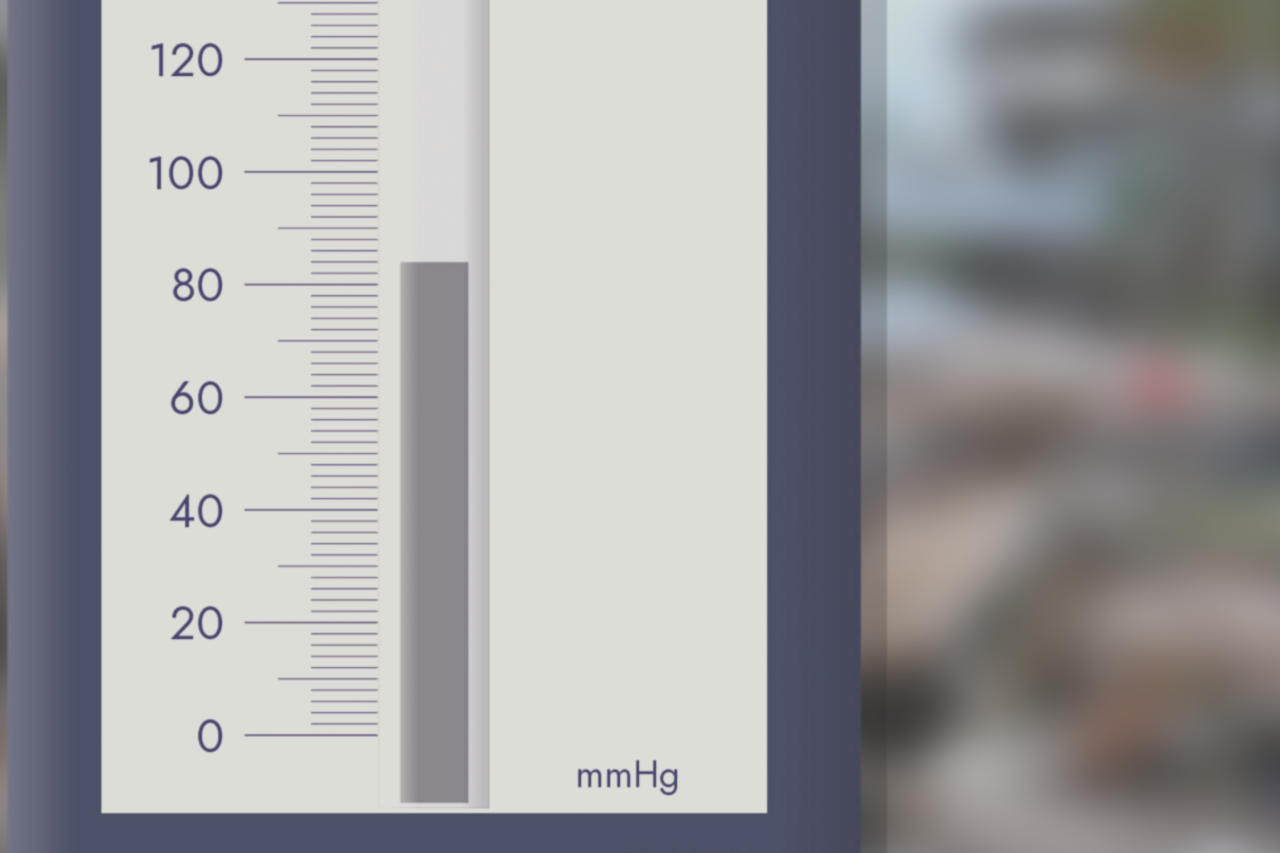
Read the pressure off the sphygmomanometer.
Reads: 84 mmHg
